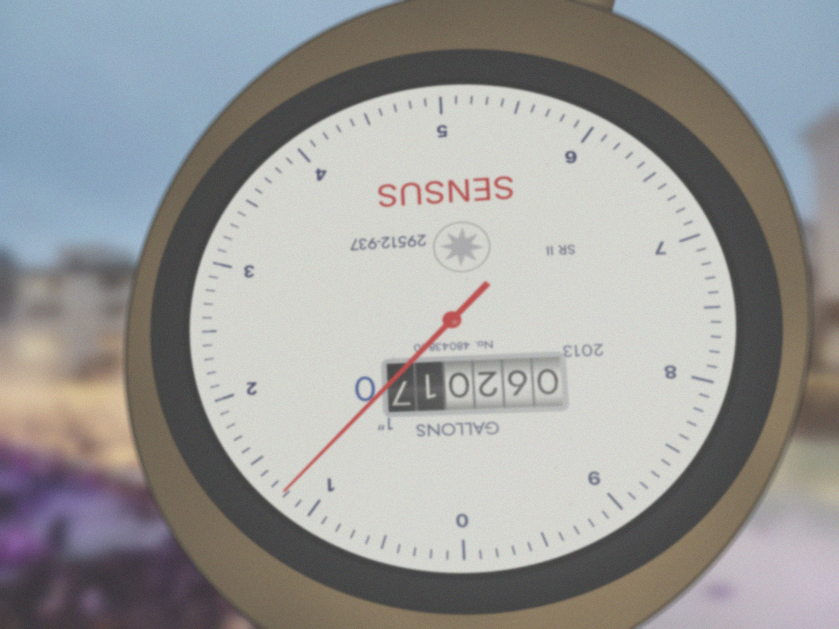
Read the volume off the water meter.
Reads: 620171.2 gal
